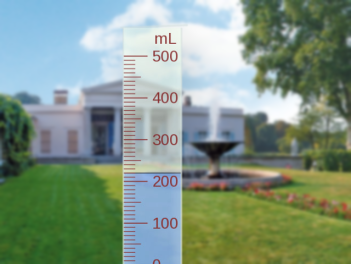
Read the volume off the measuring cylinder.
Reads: 220 mL
